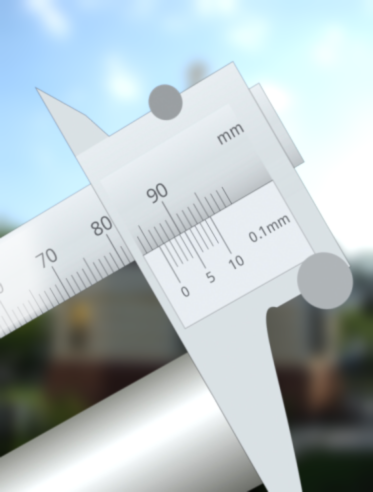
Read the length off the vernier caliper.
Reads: 86.2 mm
